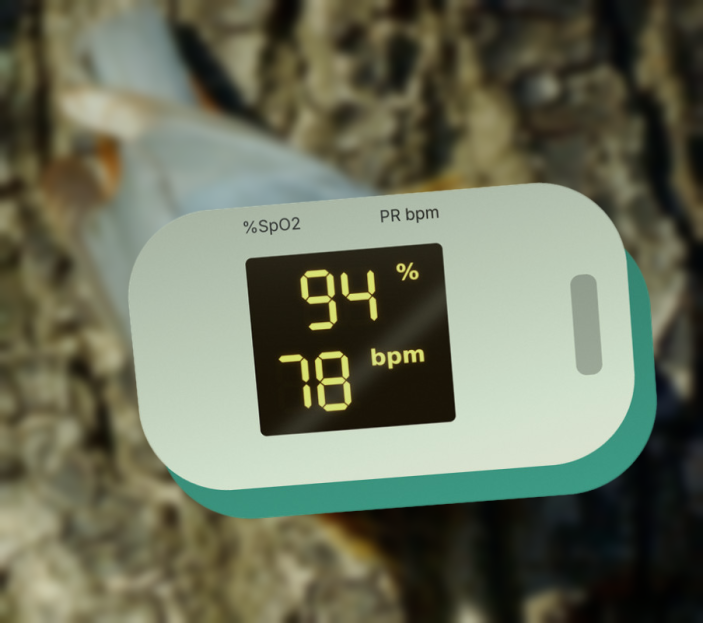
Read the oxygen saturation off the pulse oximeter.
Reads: 94 %
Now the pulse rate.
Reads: 78 bpm
